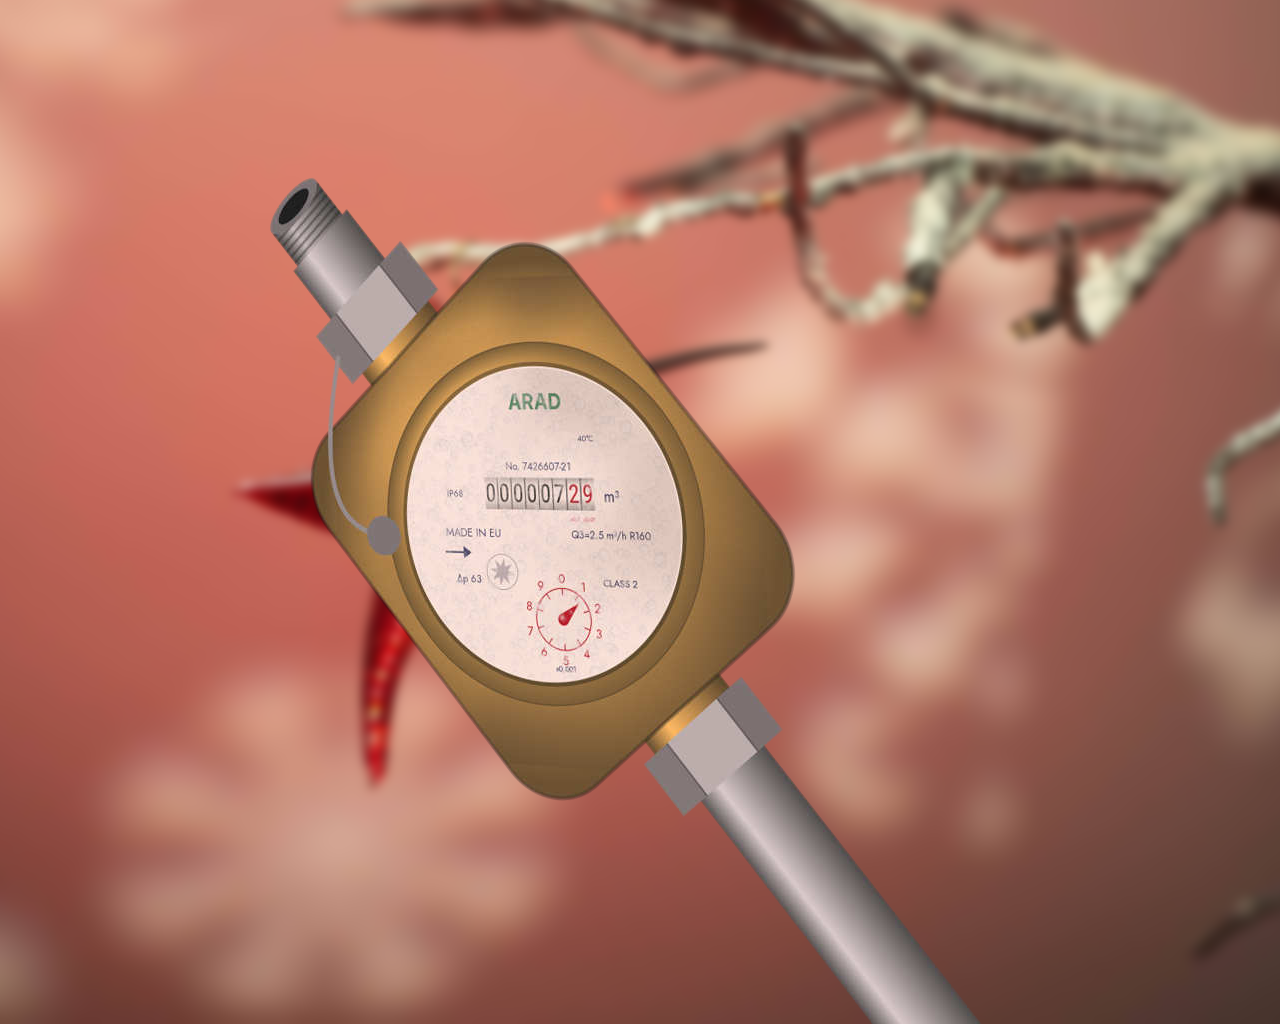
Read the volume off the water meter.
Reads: 7.291 m³
